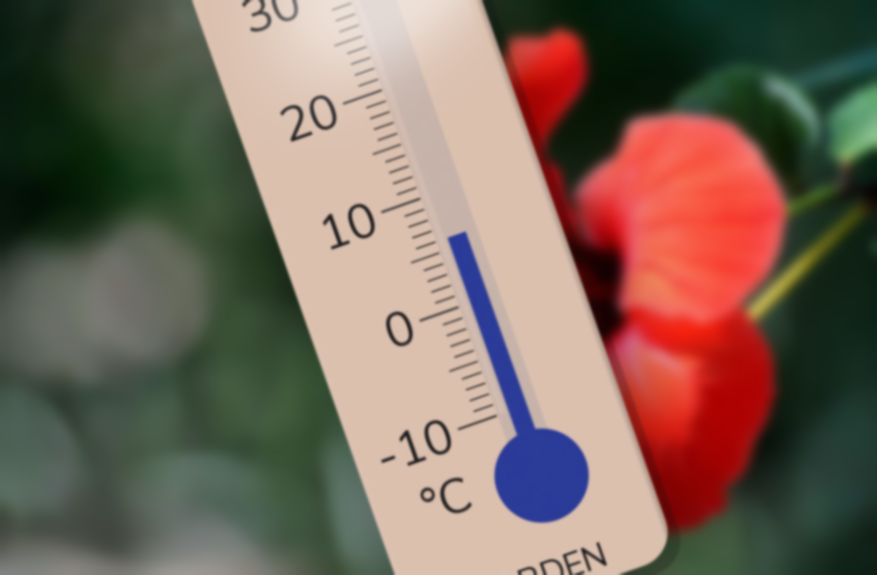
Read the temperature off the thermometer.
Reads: 6 °C
